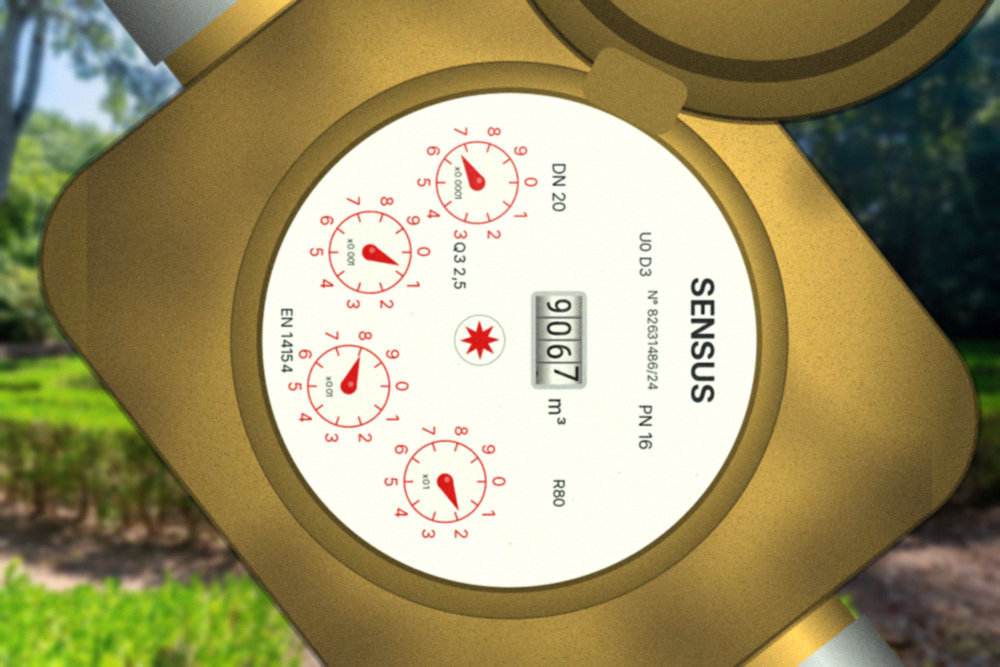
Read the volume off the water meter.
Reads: 9067.1806 m³
